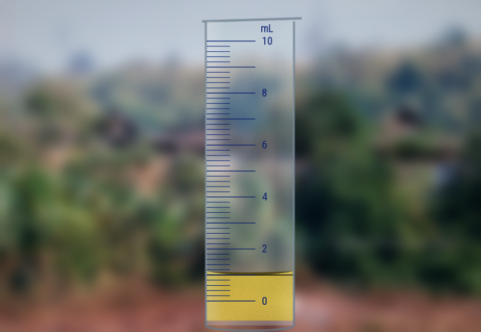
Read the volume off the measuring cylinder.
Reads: 1 mL
